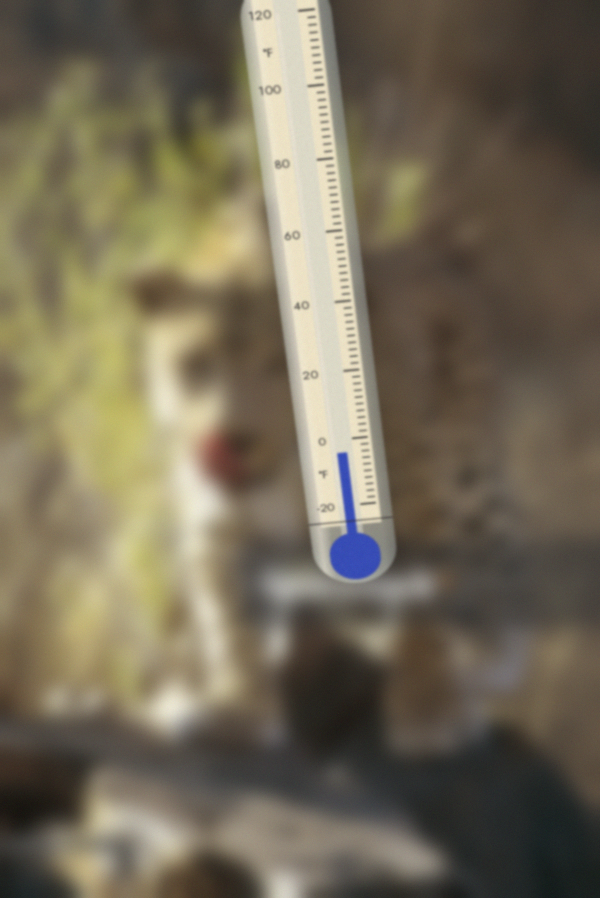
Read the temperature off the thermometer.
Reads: -4 °F
